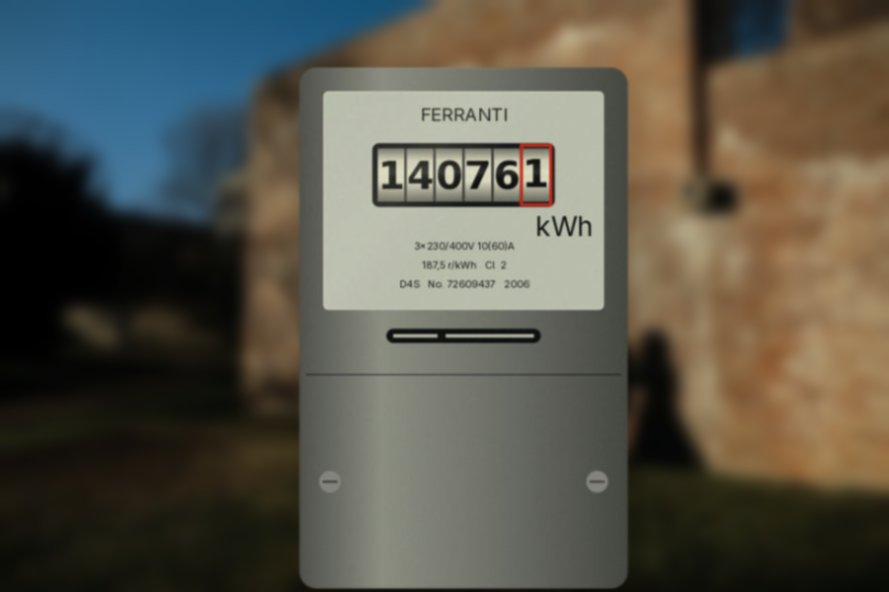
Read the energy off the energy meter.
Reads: 14076.1 kWh
